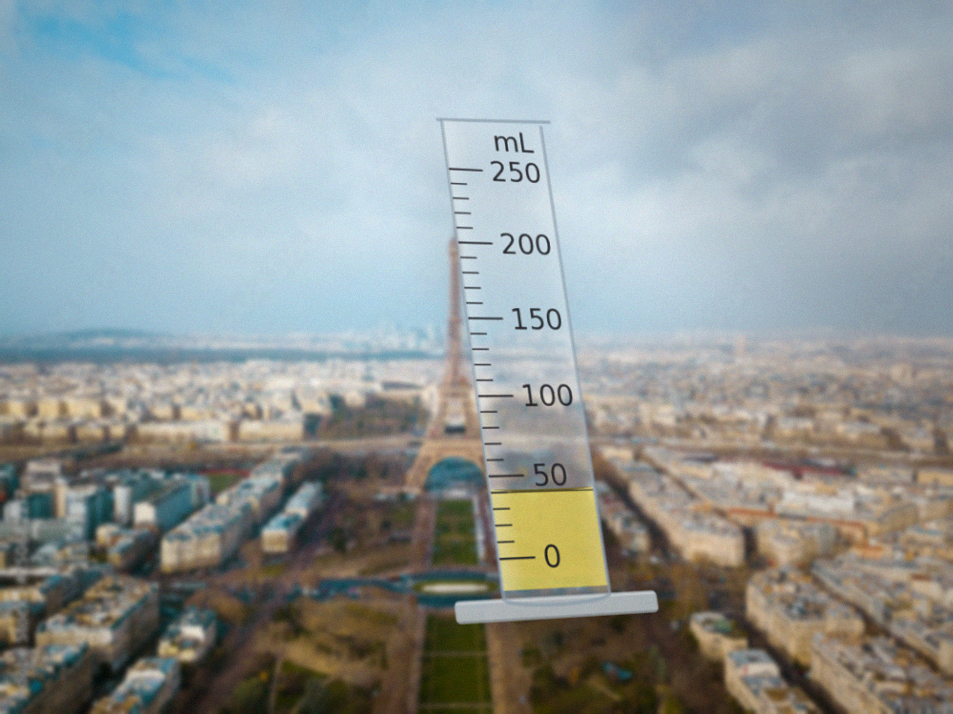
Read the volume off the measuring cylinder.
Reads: 40 mL
